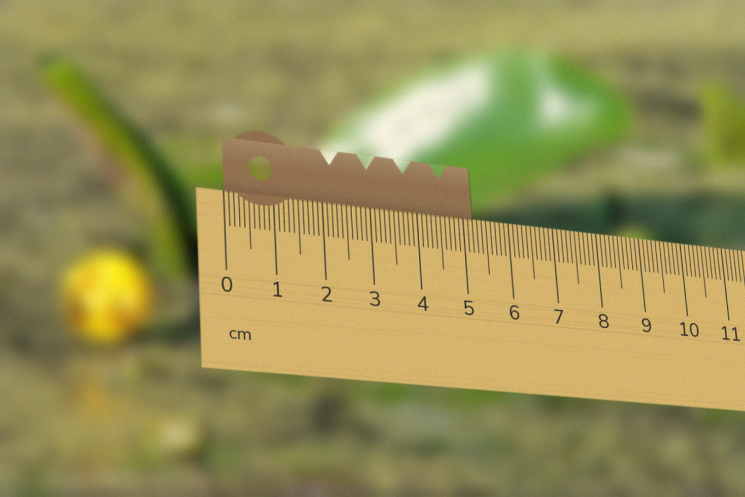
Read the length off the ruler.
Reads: 5.2 cm
